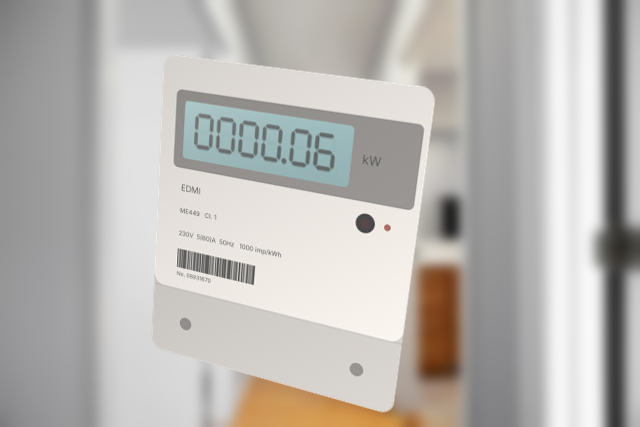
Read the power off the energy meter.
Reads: 0.06 kW
